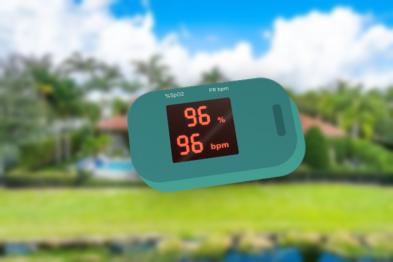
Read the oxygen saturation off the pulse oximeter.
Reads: 96 %
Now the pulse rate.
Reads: 96 bpm
